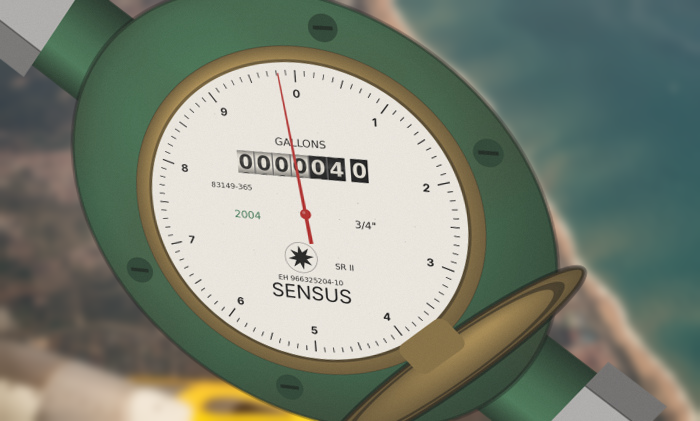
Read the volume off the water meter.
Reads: 39.8 gal
